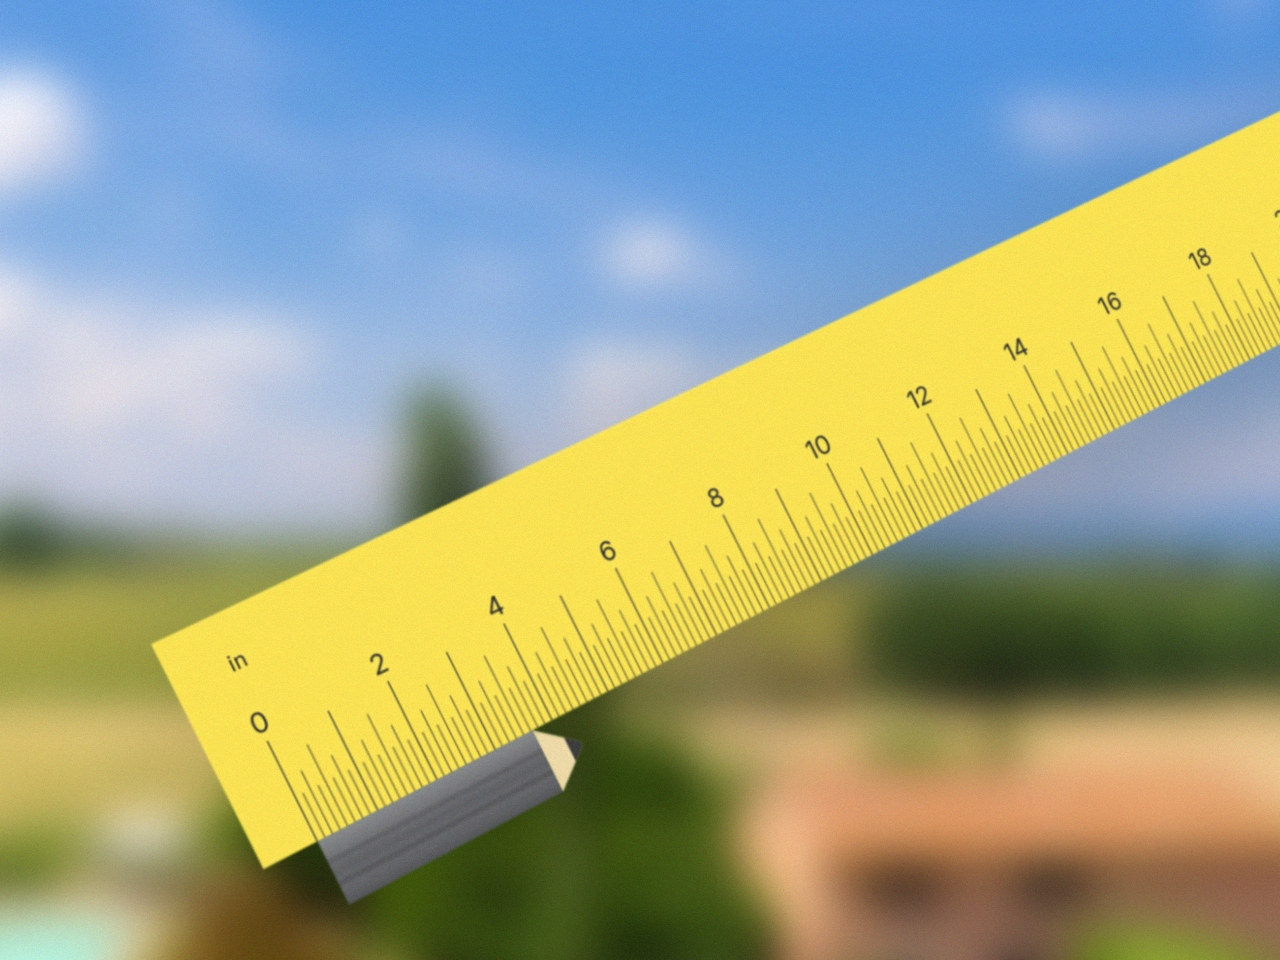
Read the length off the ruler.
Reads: 4.25 in
